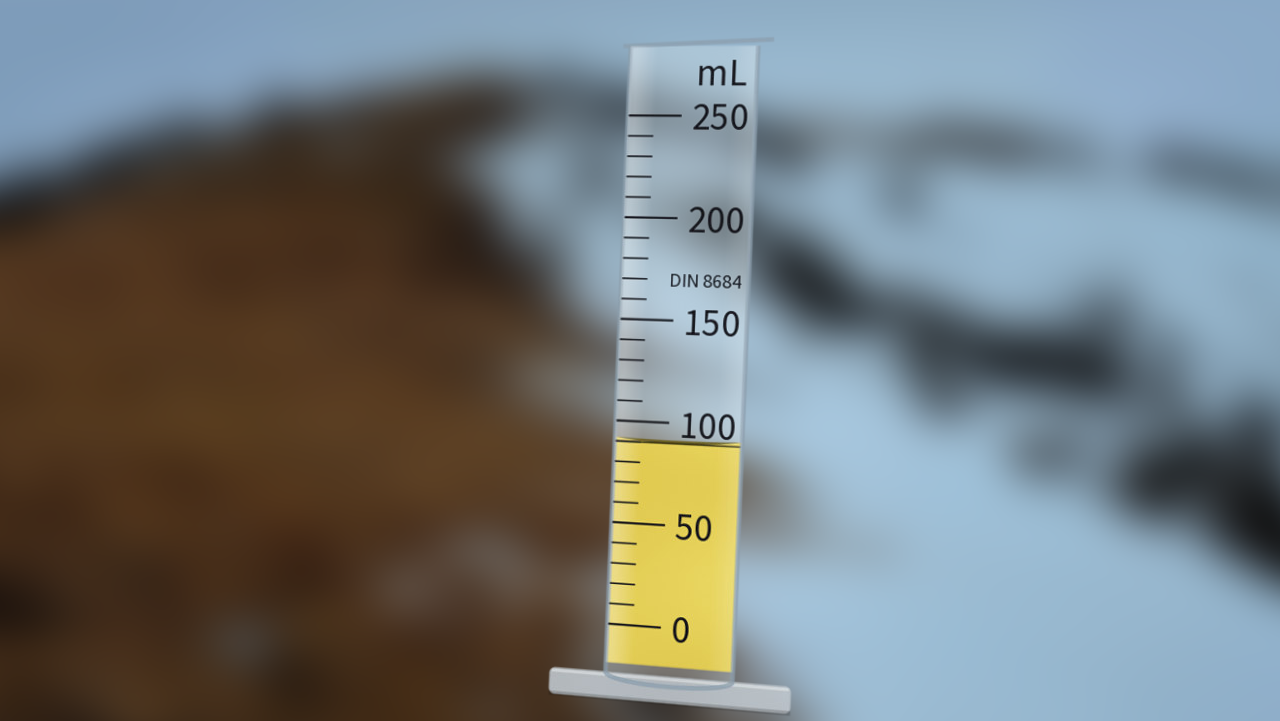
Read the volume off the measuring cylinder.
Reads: 90 mL
